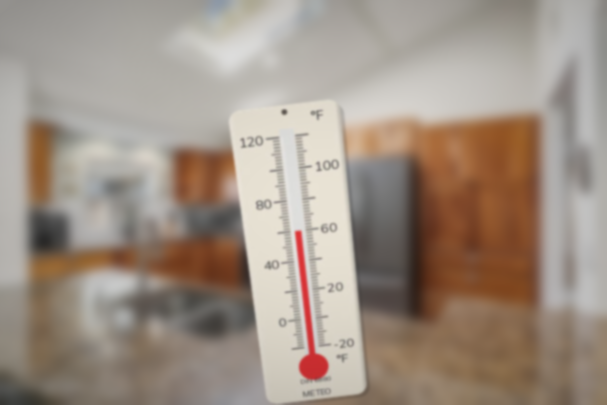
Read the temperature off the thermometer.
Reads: 60 °F
